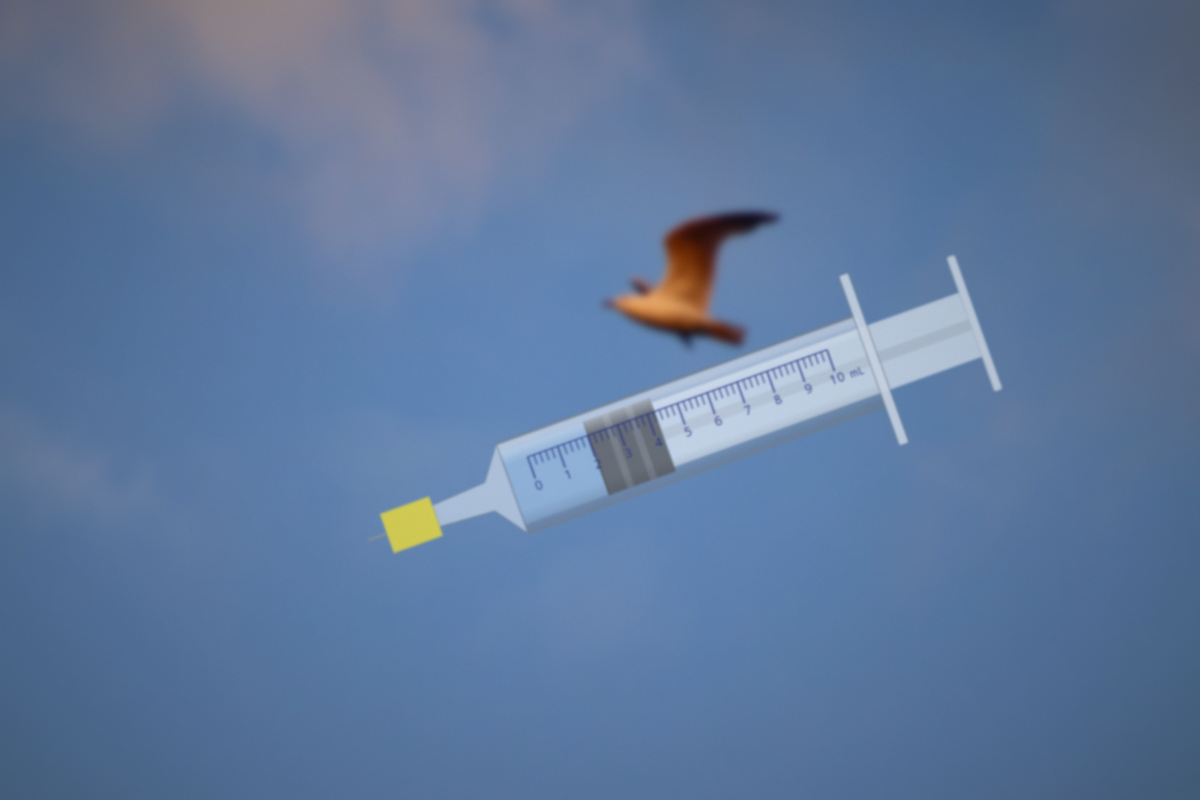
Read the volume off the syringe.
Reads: 2 mL
